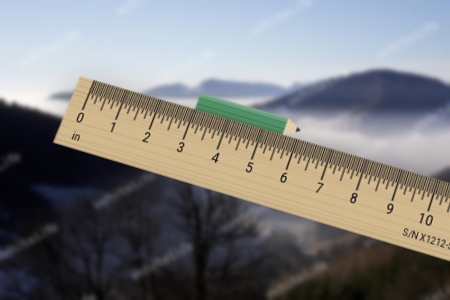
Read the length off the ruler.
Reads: 3 in
